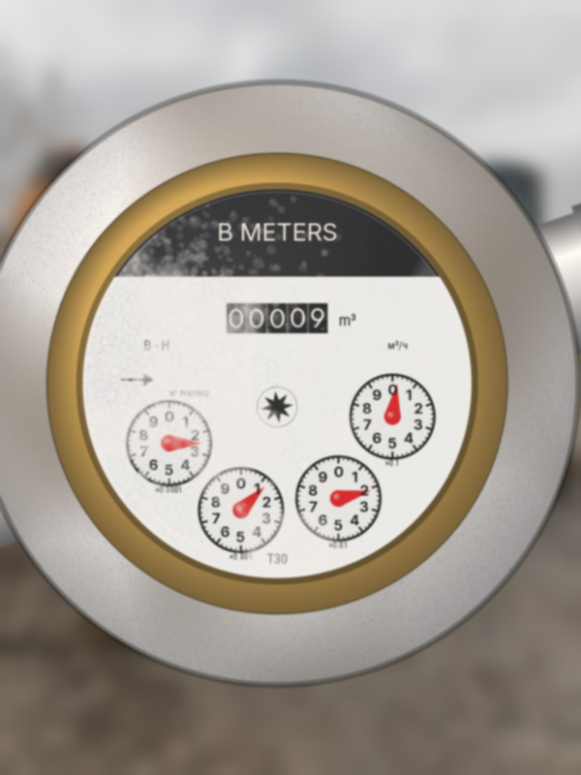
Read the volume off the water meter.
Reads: 9.0212 m³
